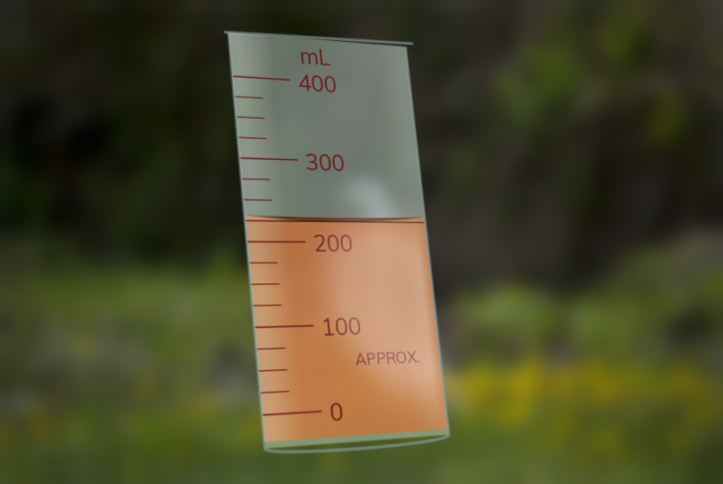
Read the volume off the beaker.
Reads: 225 mL
